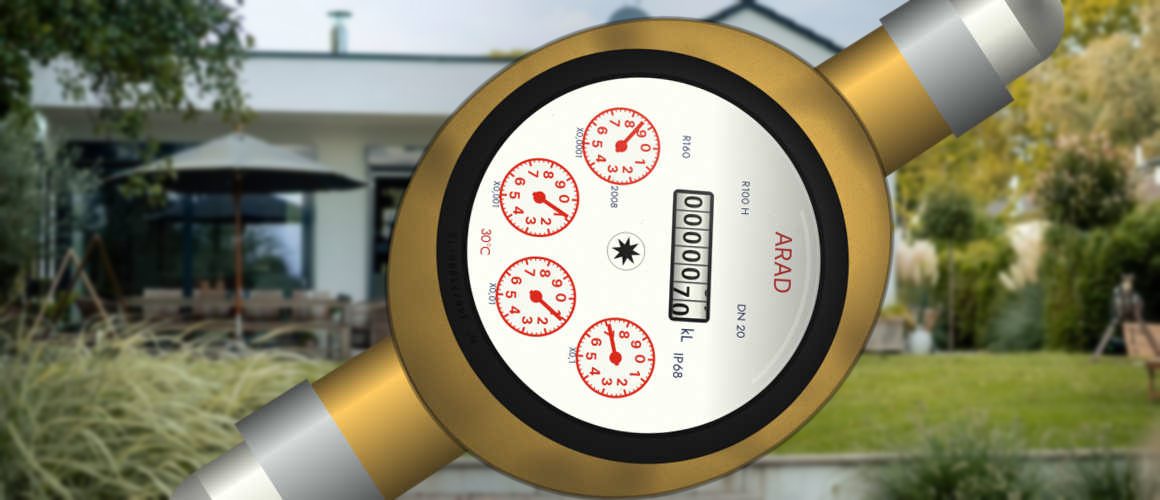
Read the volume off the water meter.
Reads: 69.7108 kL
